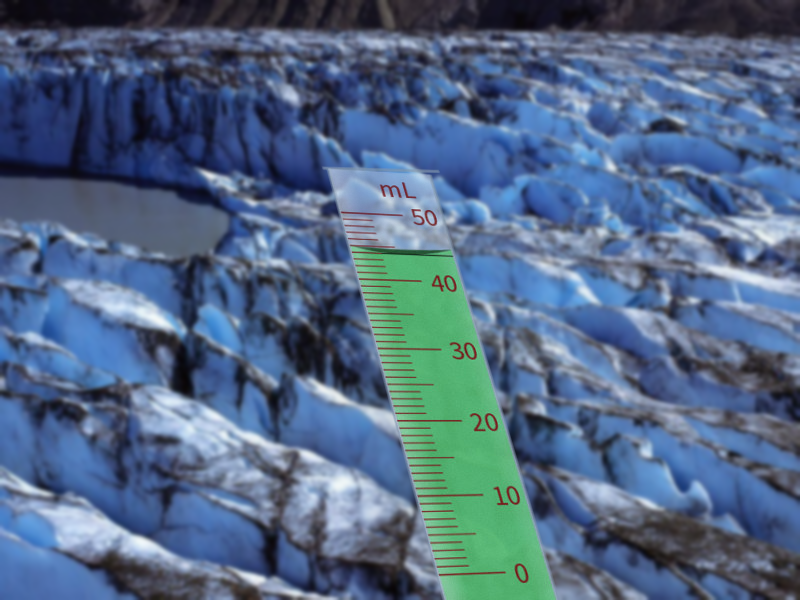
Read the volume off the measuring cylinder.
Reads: 44 mL
